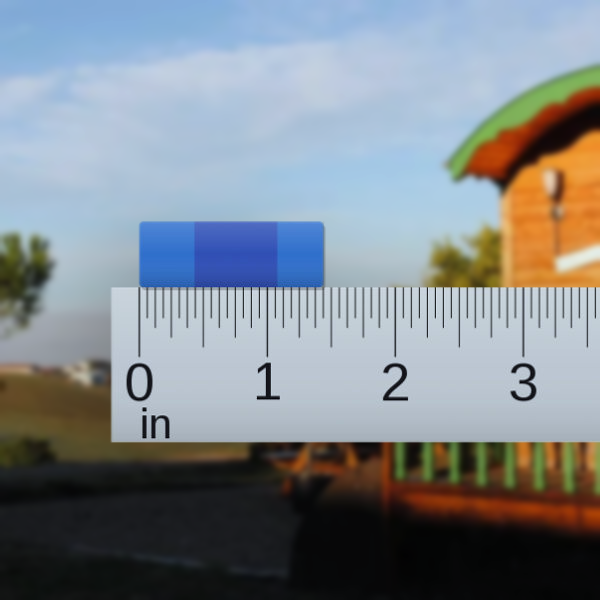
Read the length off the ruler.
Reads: 1.4375 in
